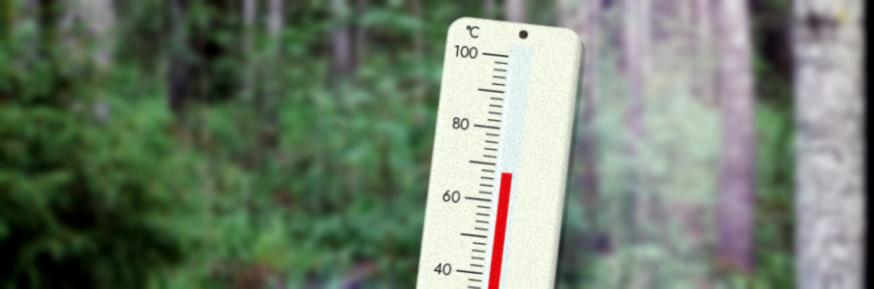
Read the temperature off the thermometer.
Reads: 68 °C
